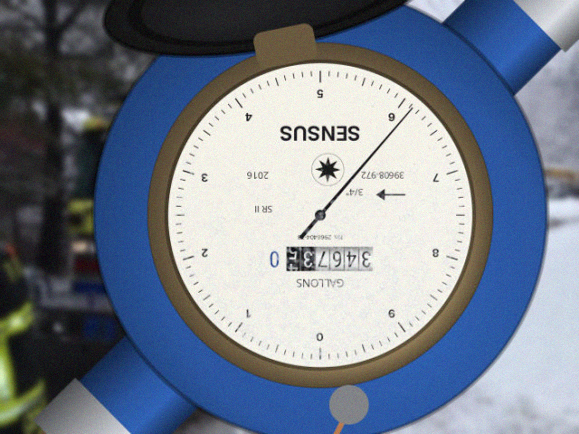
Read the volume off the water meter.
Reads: 3467346.1 gal
